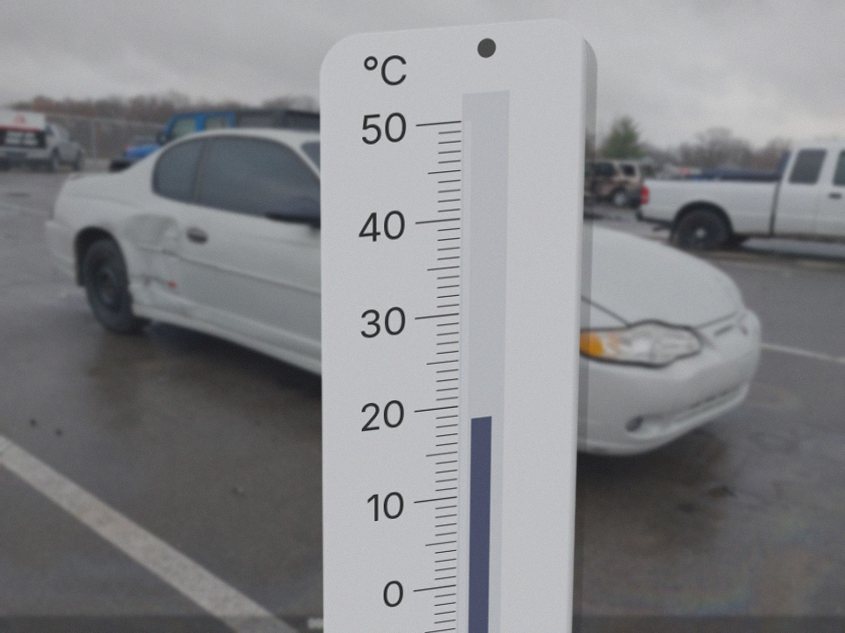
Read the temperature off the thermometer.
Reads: 18.5 °C
